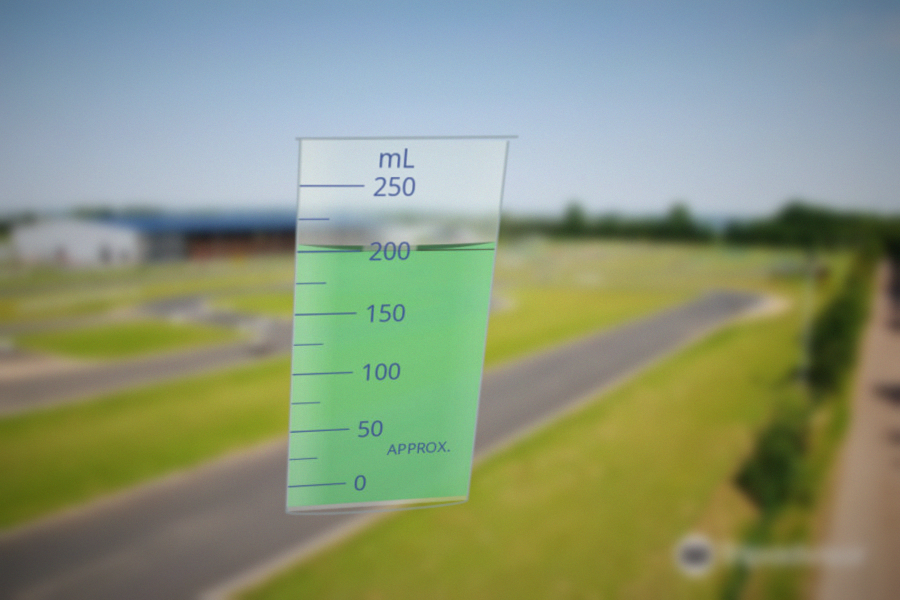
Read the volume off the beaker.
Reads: 200 mL
